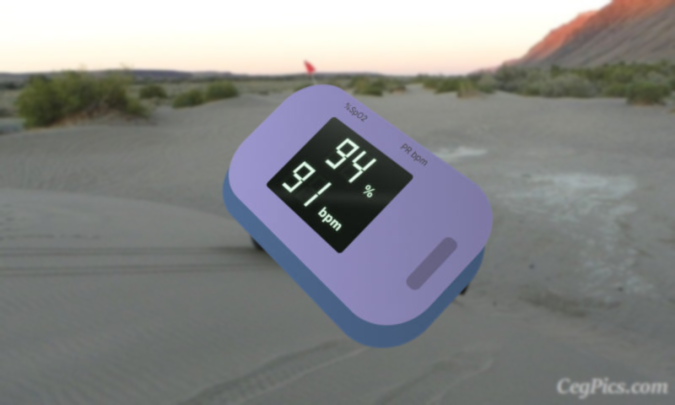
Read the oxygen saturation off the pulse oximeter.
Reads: 94 %
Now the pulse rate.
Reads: 91 bpm
